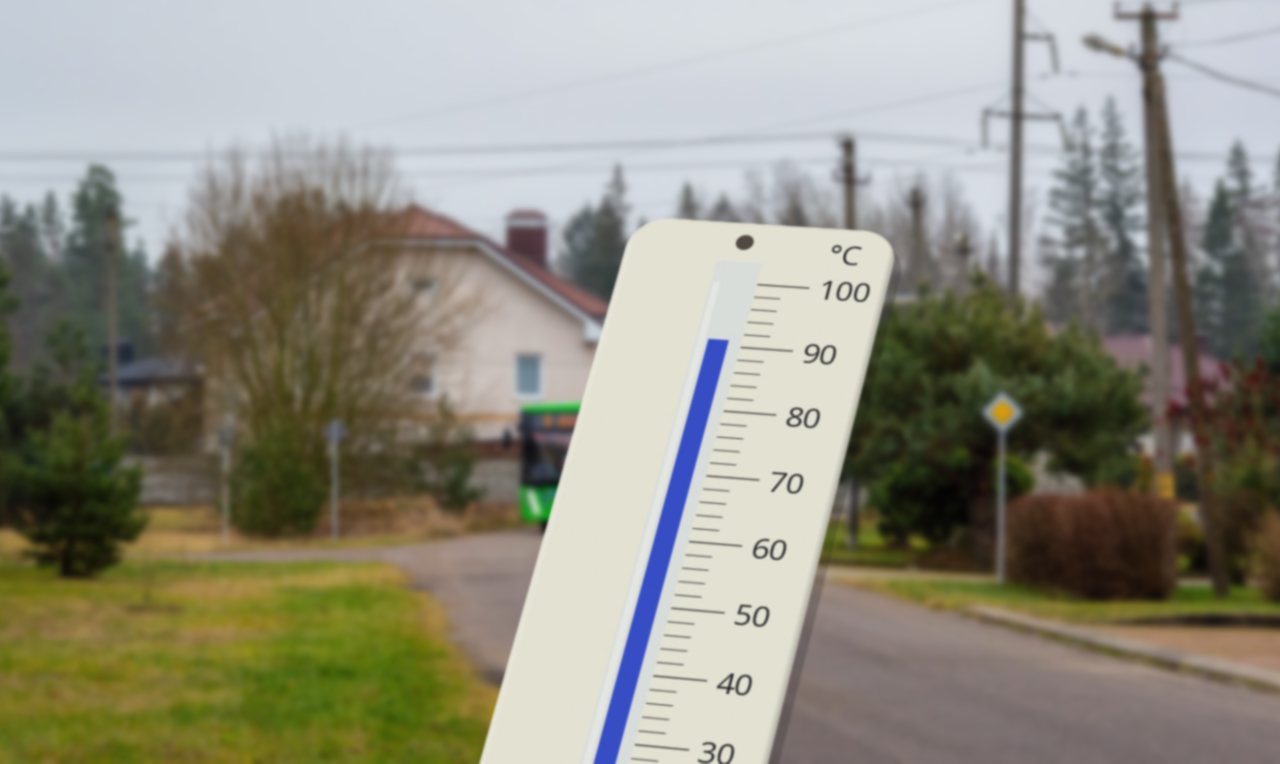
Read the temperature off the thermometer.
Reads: 91 °C
